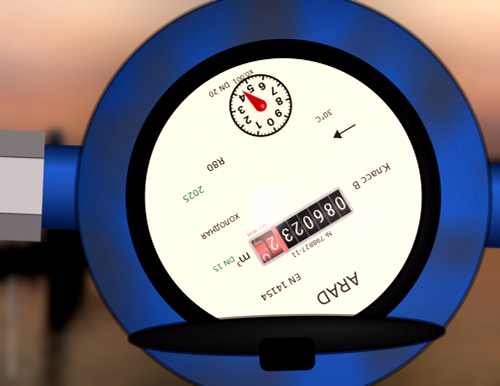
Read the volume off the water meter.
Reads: 86023.264 m³
